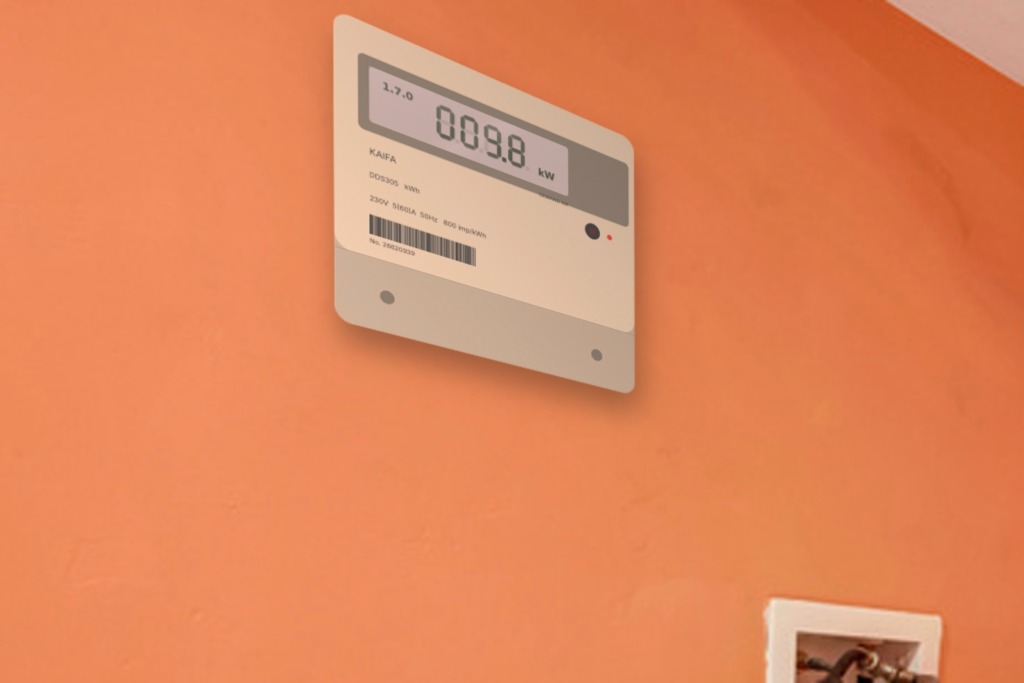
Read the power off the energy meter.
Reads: 9.8 kW
